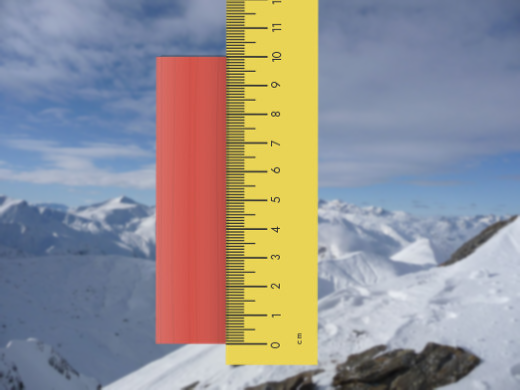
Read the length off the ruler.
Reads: 10 cm
